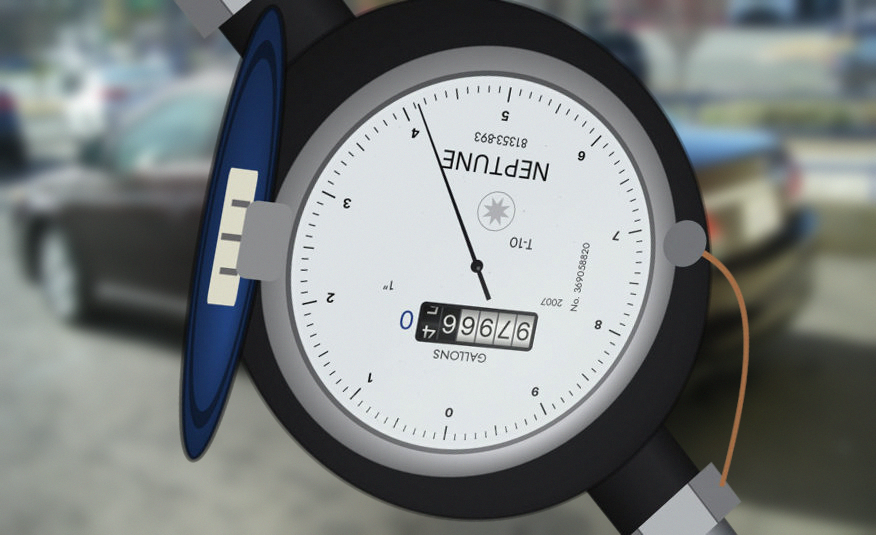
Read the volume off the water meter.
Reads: 9796644.1 gal
